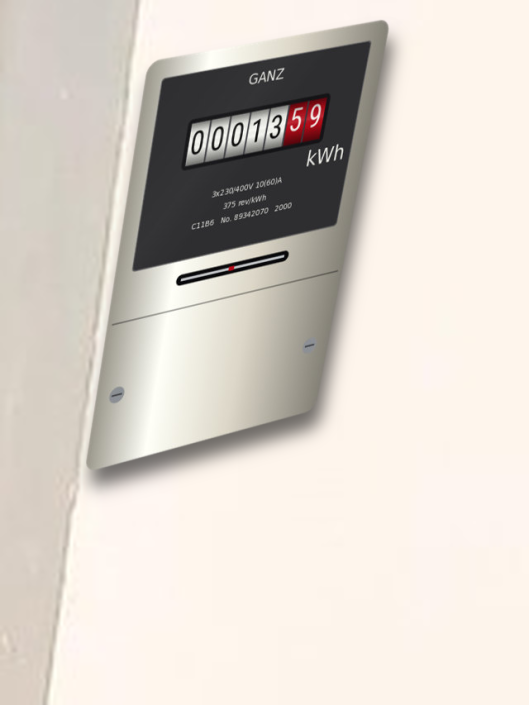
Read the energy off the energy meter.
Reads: 13.59 kWh
